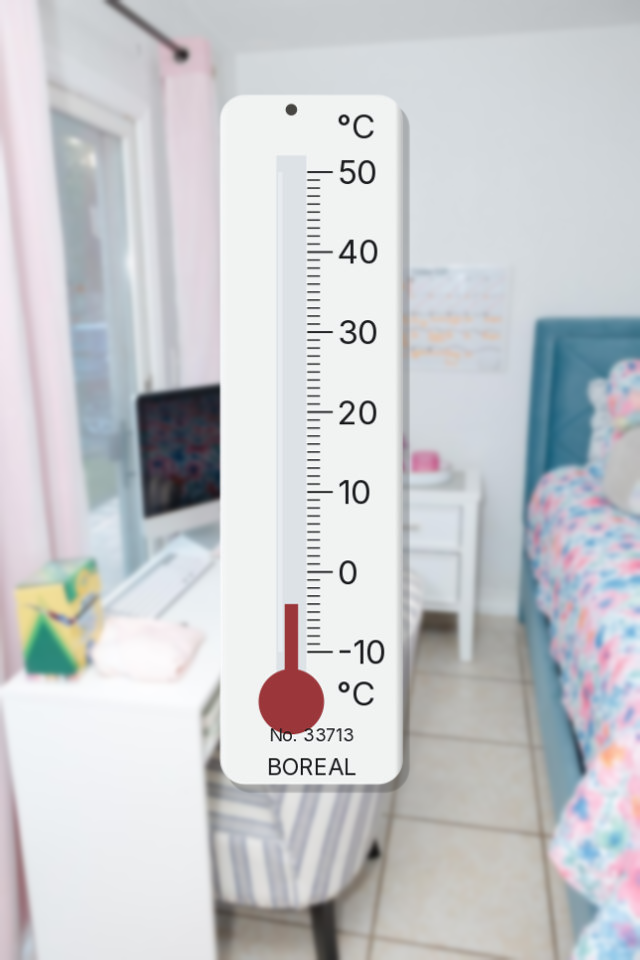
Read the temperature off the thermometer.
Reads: -4 °C
